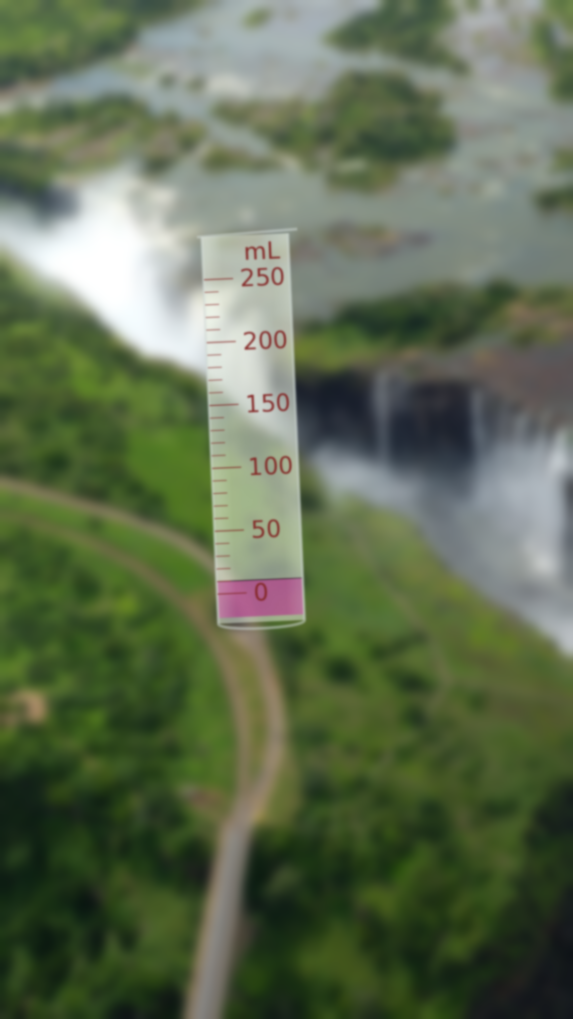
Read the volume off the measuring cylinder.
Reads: 10 mL
